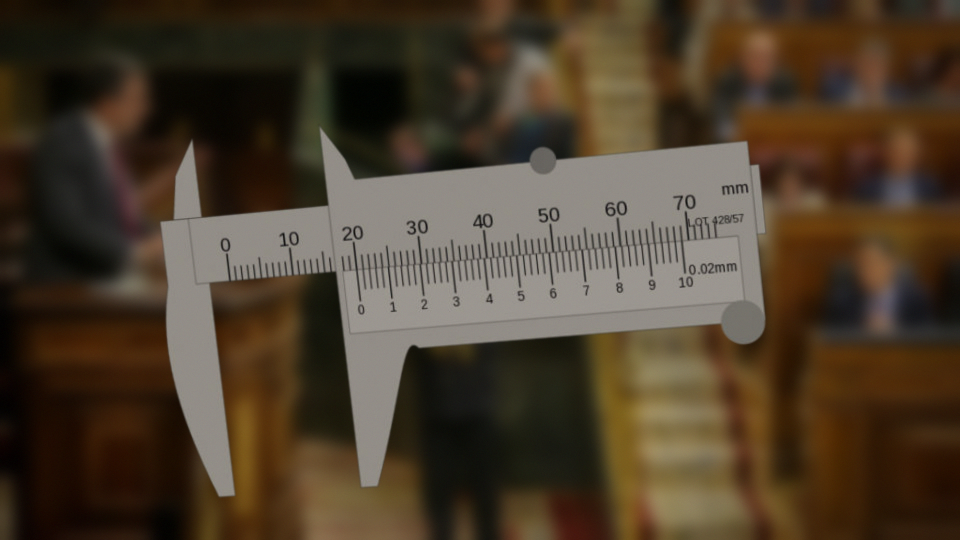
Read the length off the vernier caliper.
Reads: 20.0 mm
